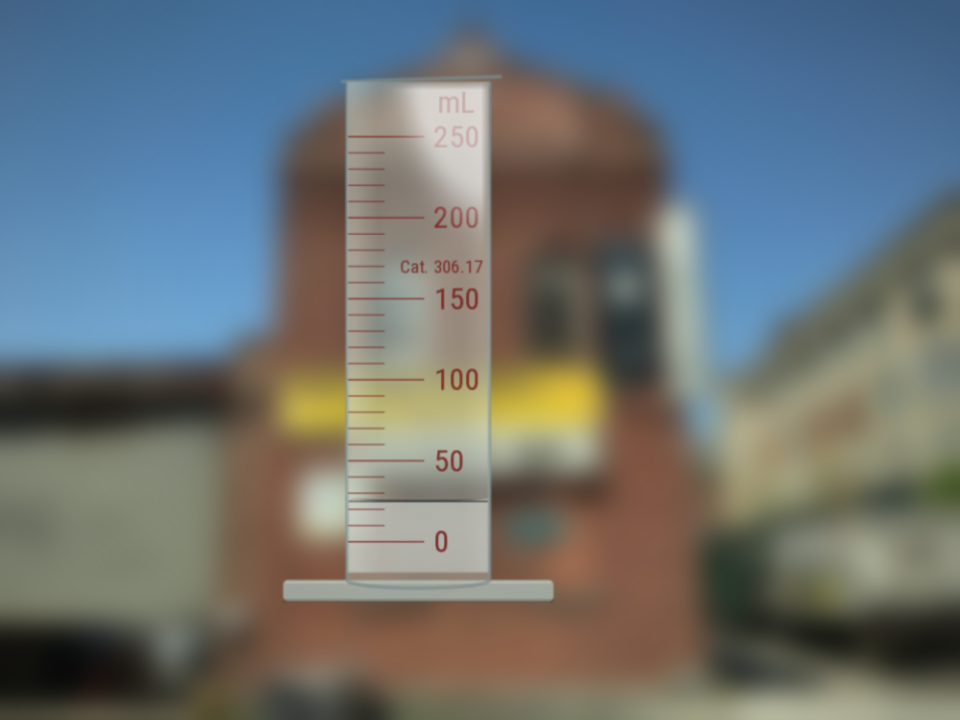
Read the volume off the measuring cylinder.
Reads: 25 mL
